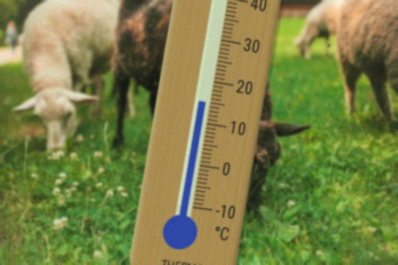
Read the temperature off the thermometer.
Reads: 15 °C
